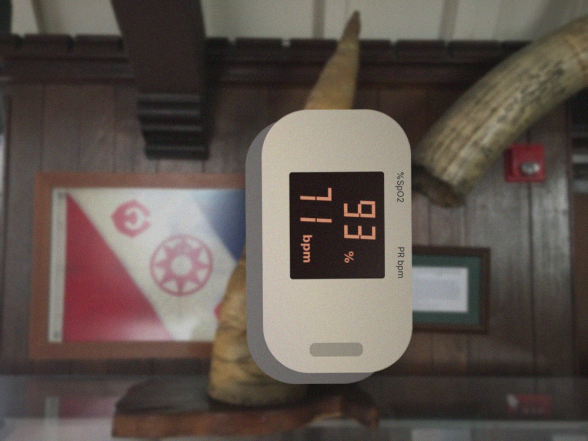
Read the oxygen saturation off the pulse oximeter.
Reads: 93 %
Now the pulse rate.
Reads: 71 bpm
